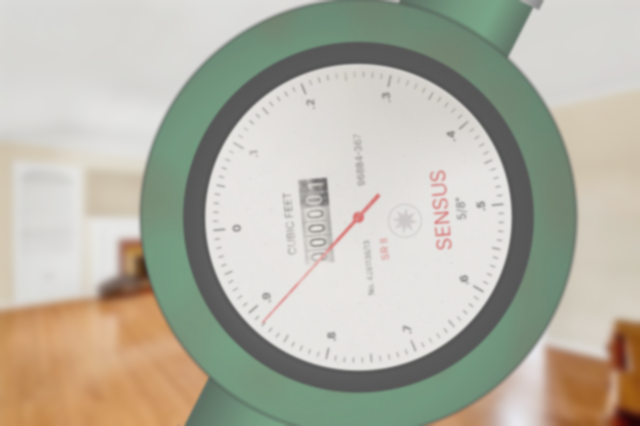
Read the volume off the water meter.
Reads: 0.88 ft³
